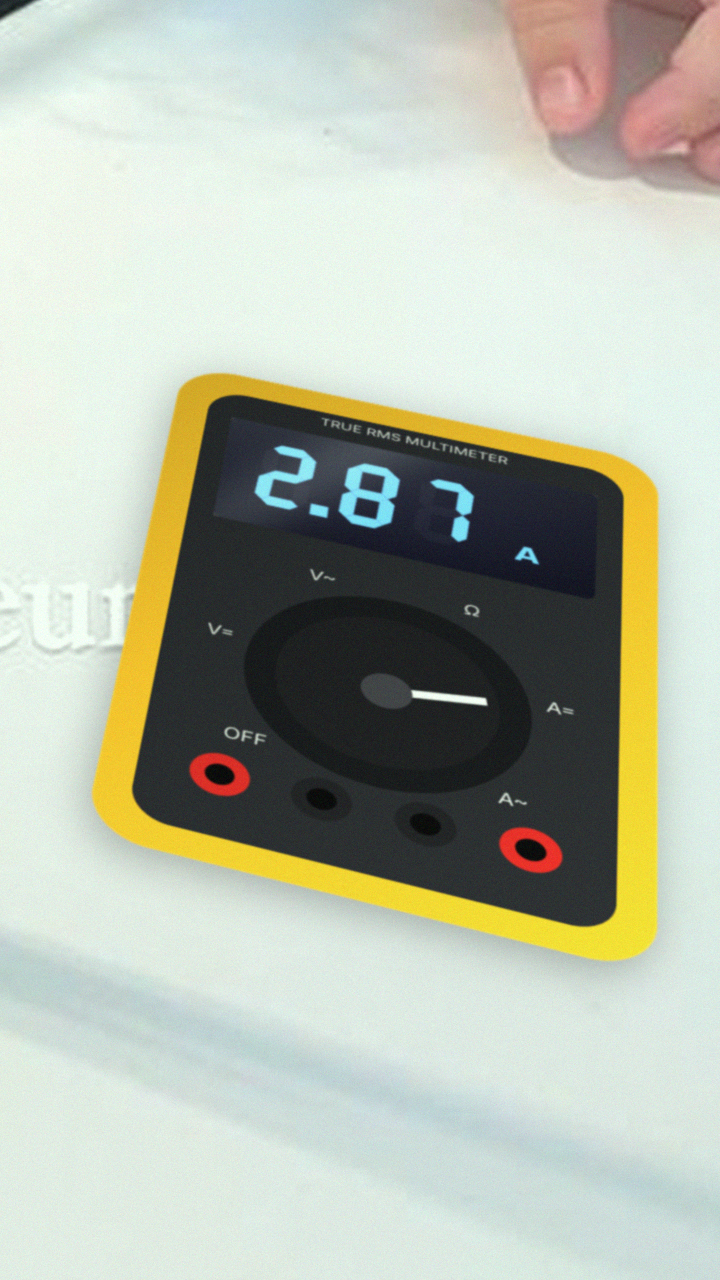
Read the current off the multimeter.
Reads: 2.87 A
